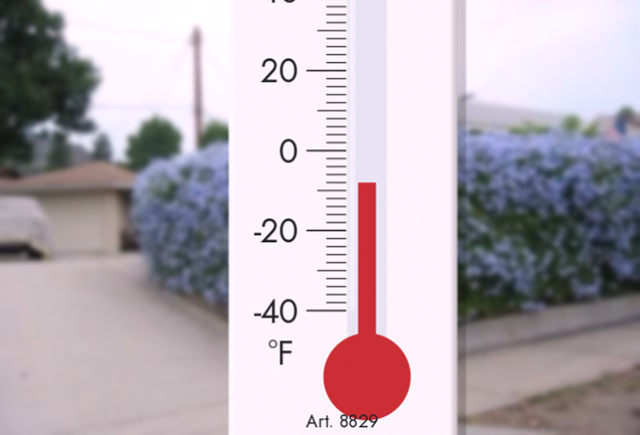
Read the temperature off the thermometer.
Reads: -8 °F
